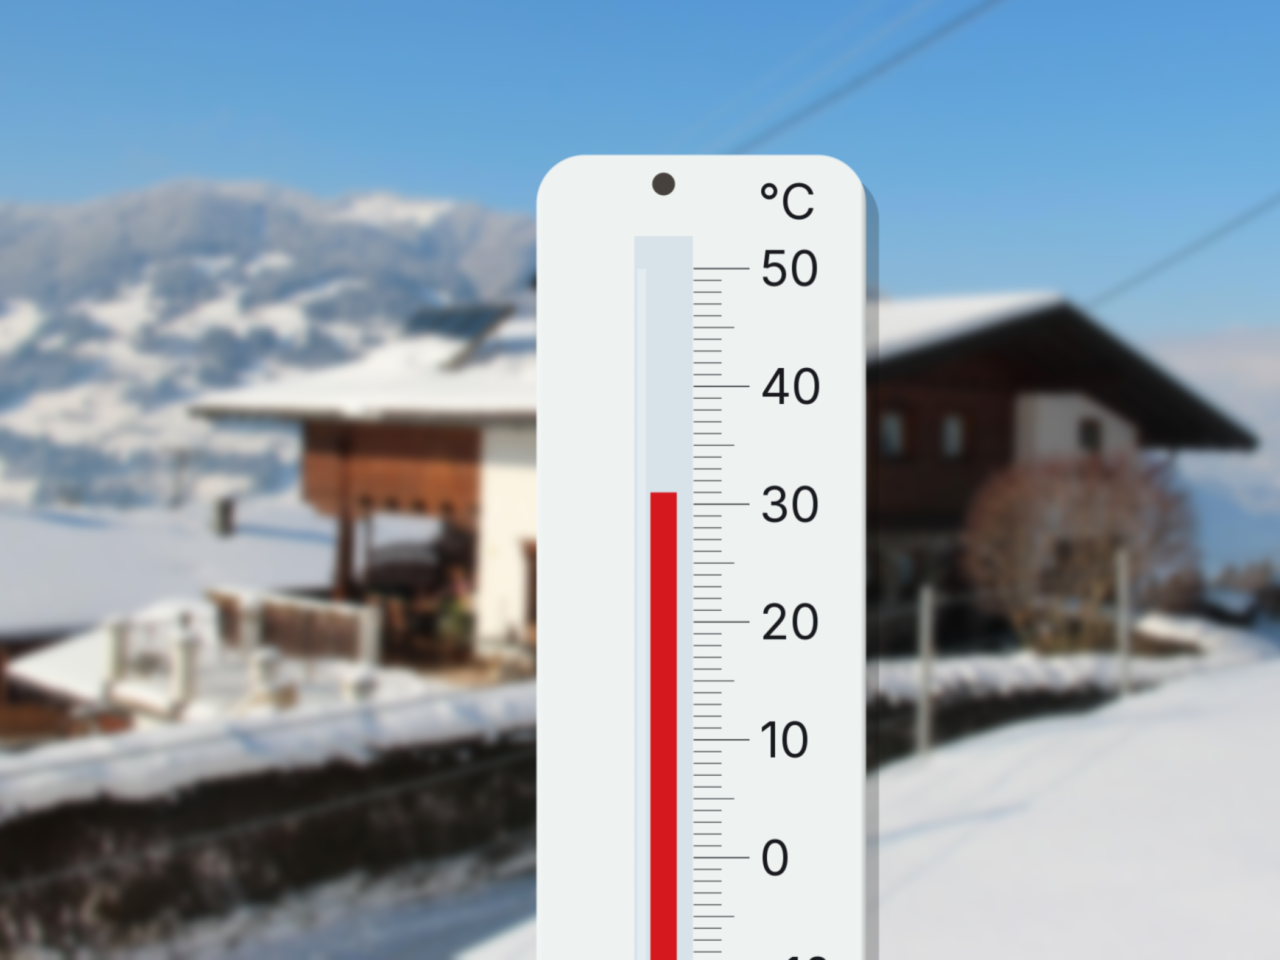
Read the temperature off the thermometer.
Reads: 31 °C
